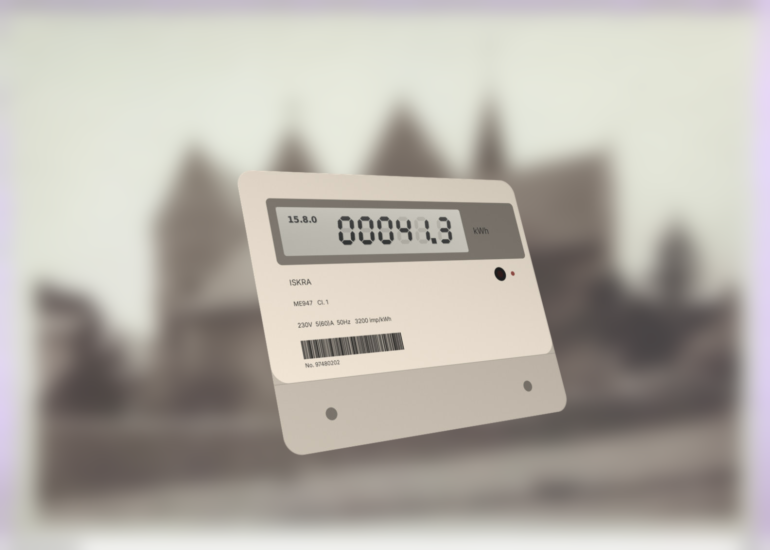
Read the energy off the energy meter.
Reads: 41.3 kWh
